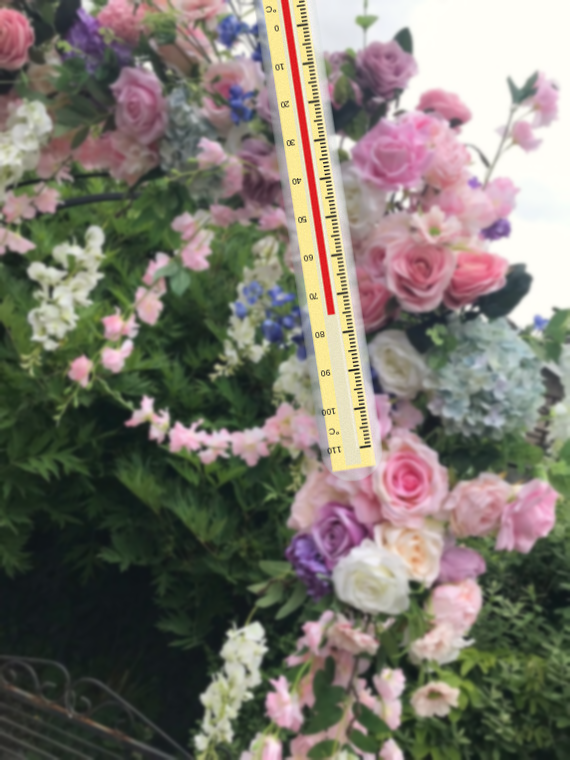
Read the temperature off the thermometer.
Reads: 75 °C
